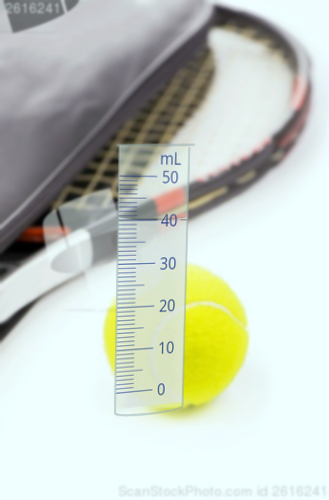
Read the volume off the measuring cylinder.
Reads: 40 mL
